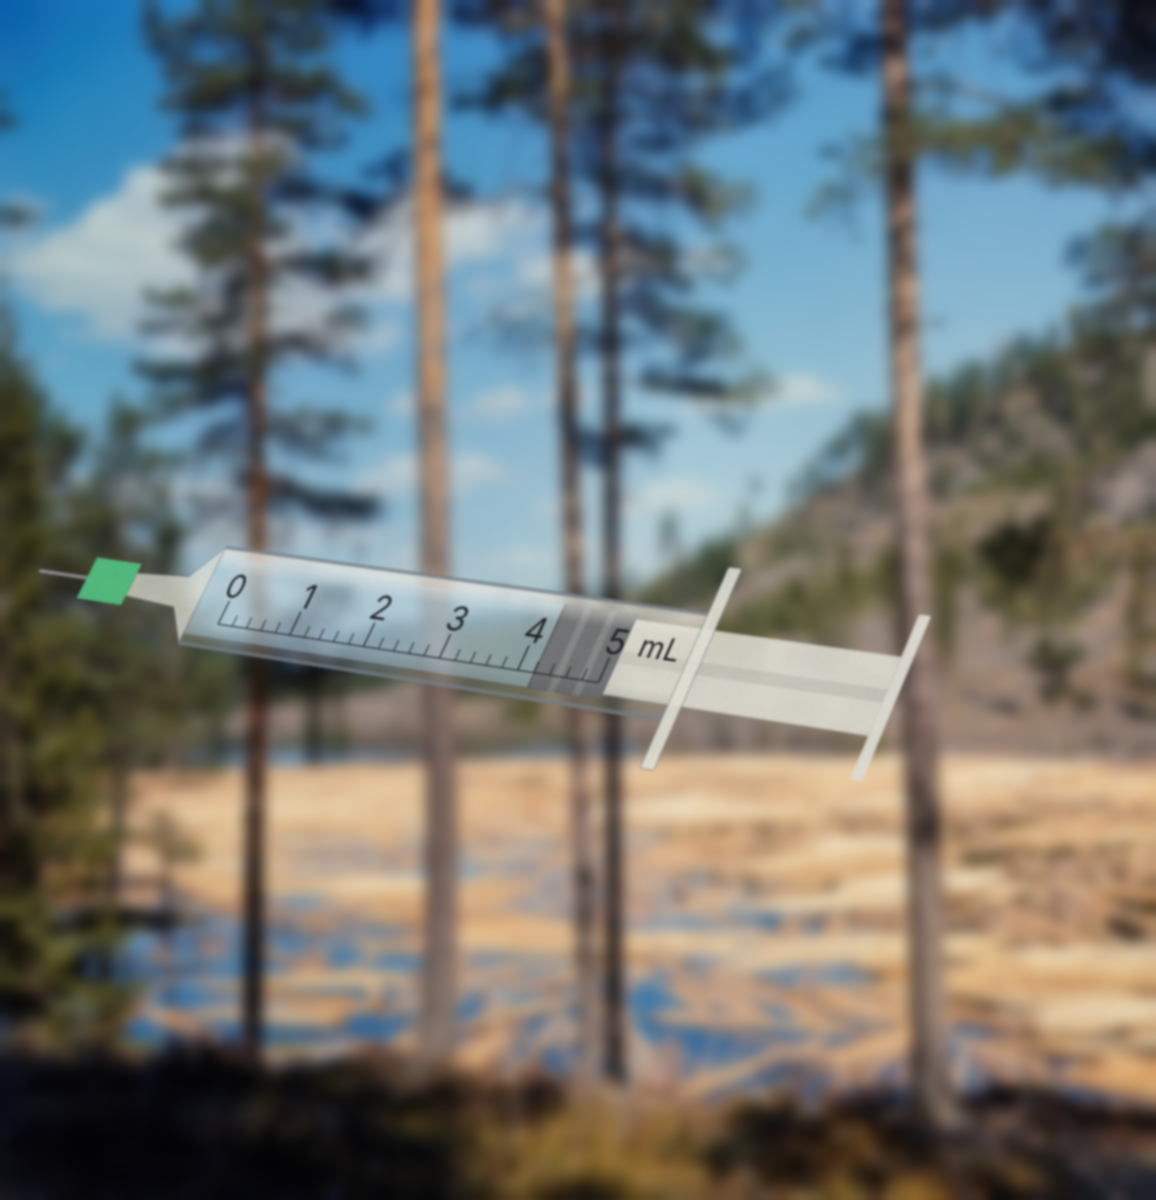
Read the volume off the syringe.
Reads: 4.2 mL
